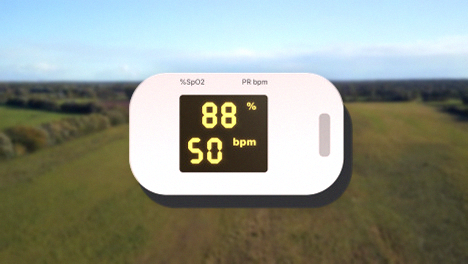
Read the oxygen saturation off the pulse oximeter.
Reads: 88 %
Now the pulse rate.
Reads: 50 bpm
